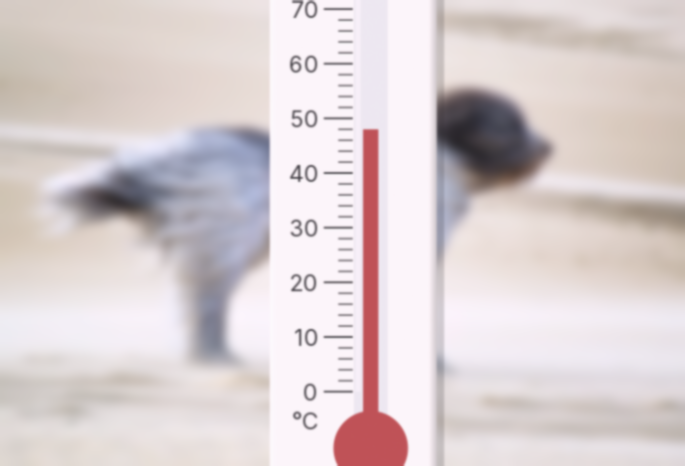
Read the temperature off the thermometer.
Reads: 48 °C
